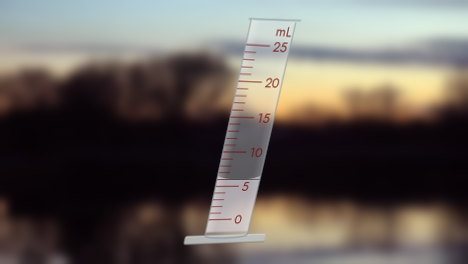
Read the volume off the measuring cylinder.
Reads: 6 mL
